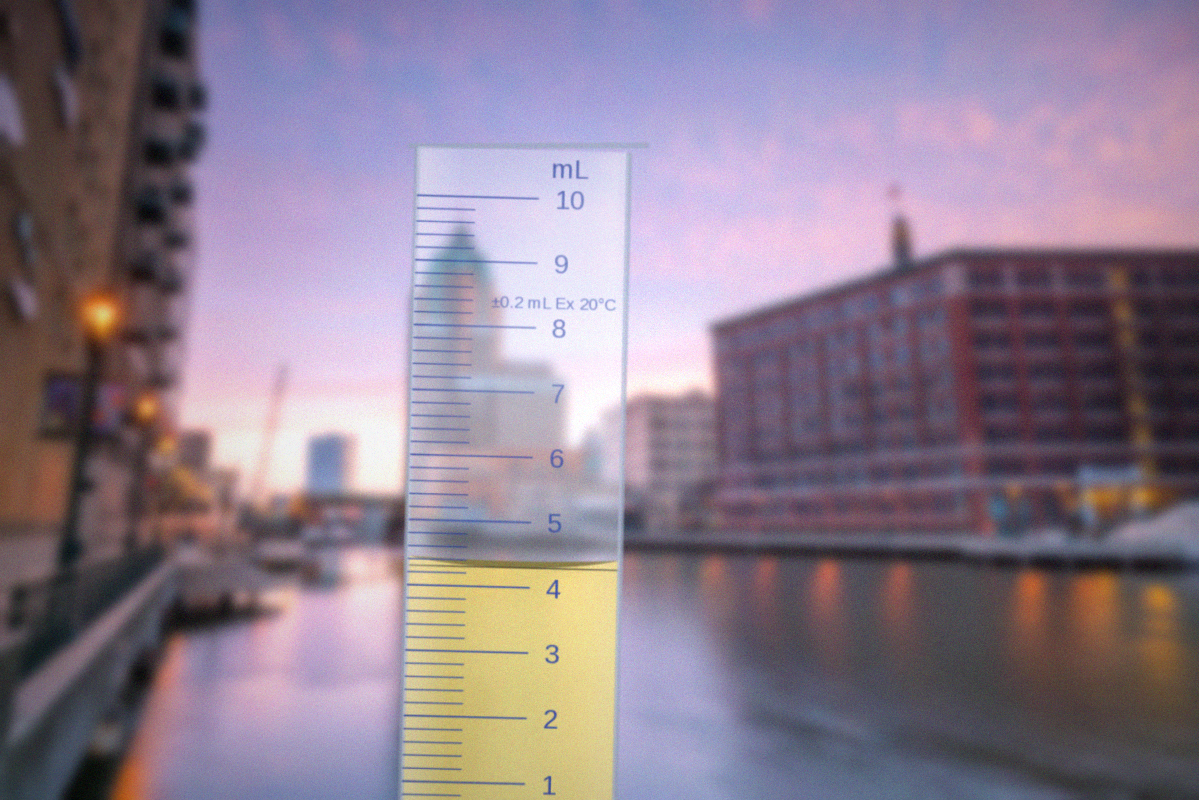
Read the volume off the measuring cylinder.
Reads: 4.3 mL
